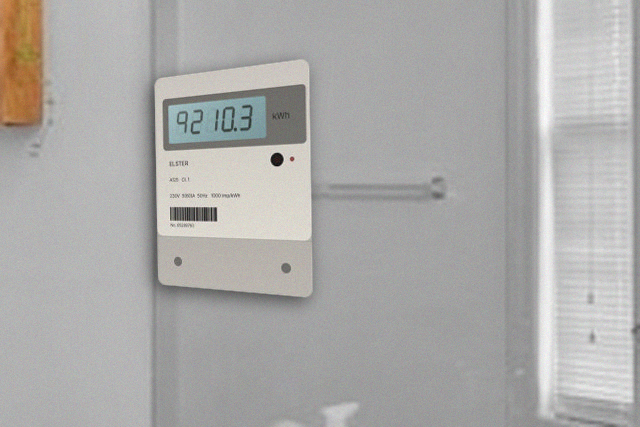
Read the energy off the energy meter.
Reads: 9210.3 kWh
